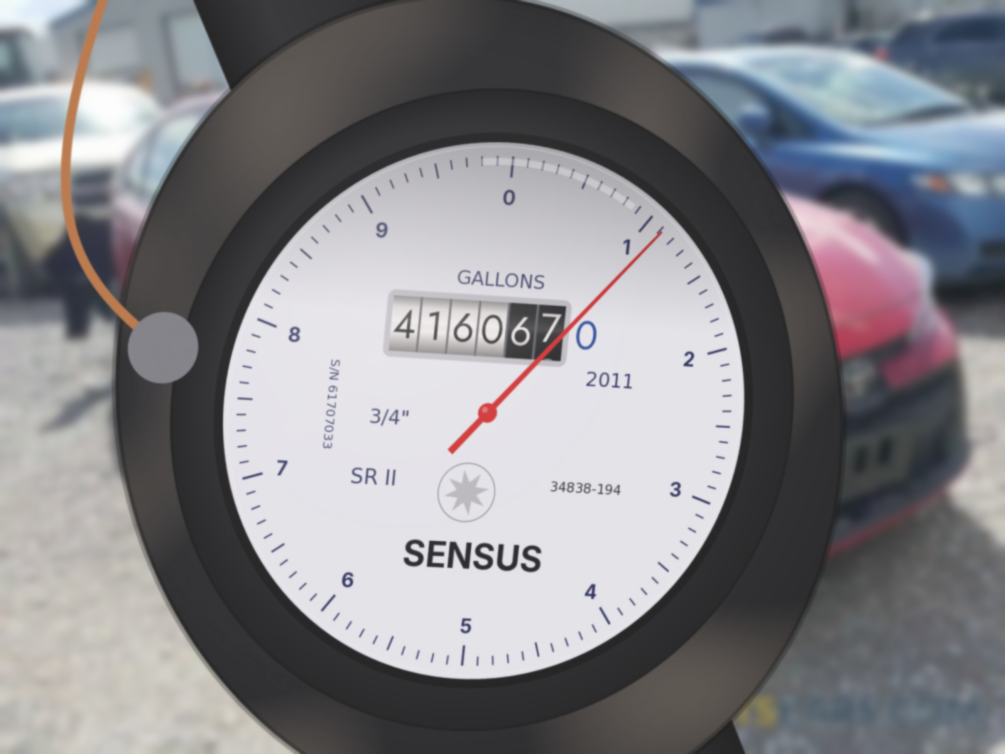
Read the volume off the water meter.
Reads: 4160671.1 gal
